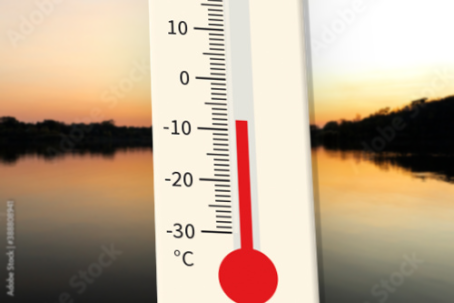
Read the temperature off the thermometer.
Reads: -8 °C
